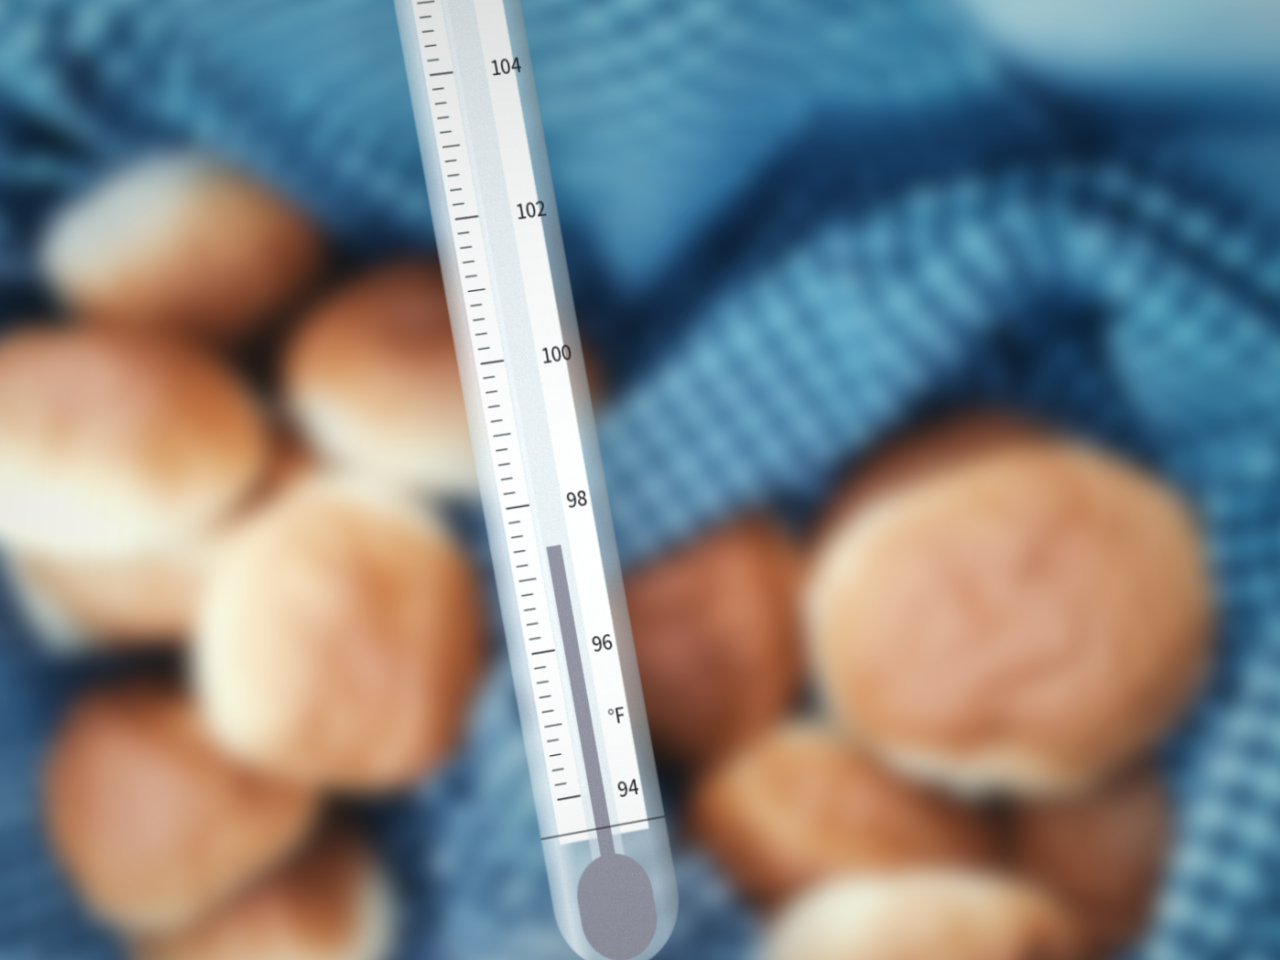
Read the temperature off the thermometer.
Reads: 97.4 °F
